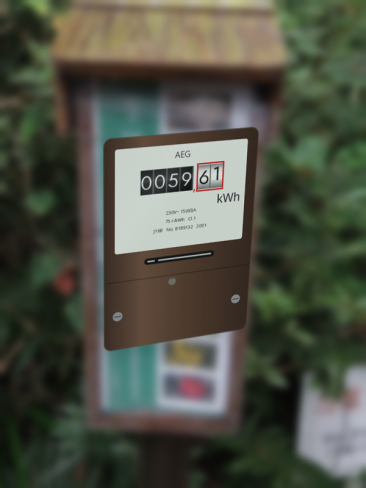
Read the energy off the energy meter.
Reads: 59.61 kWh
